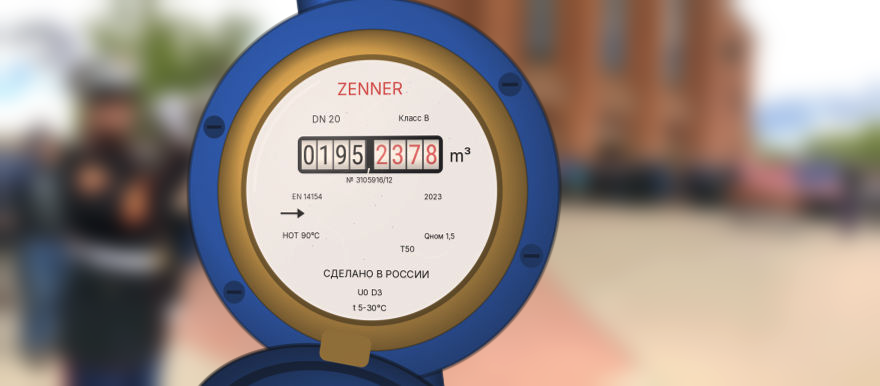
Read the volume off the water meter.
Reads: 195.2378 m³
